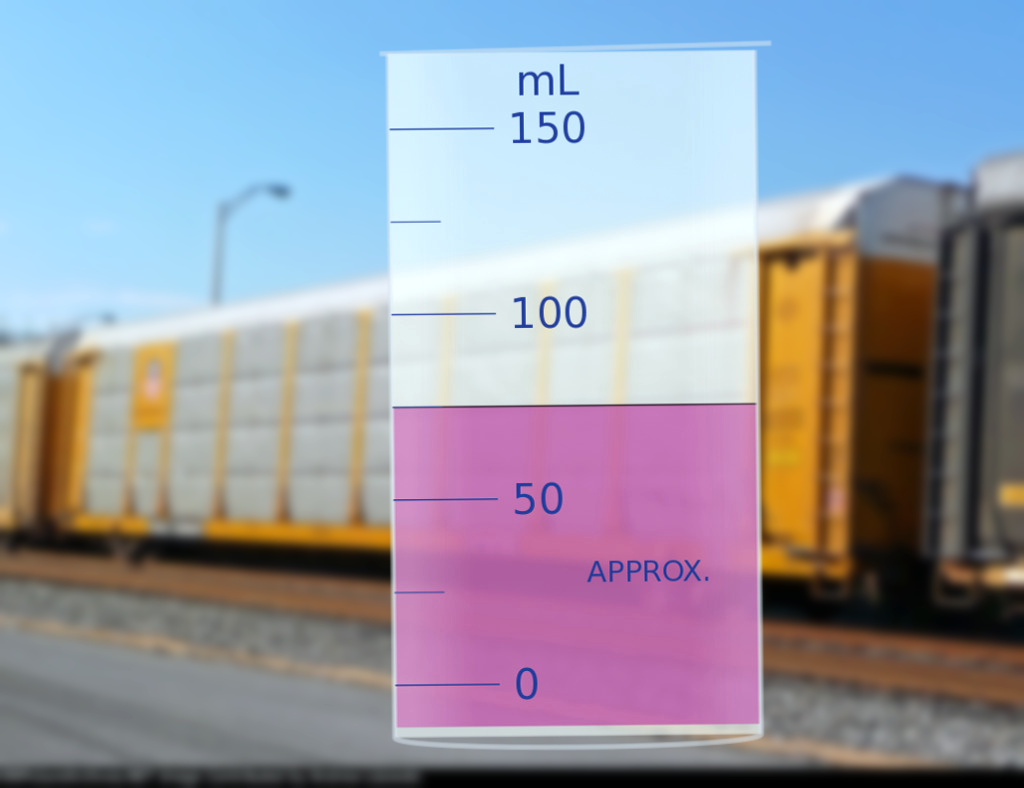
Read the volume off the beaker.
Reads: 75 mL
